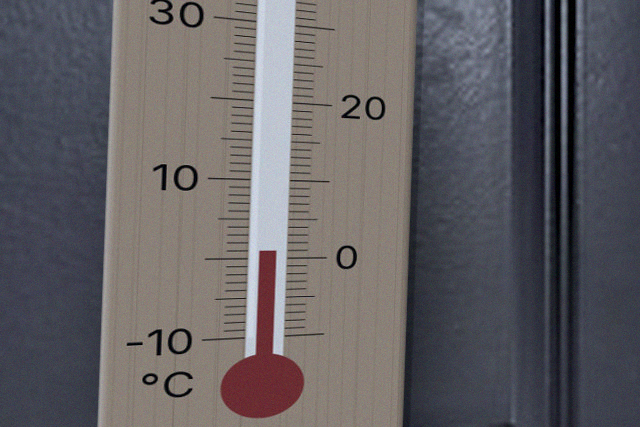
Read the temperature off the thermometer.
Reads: 1 °C
